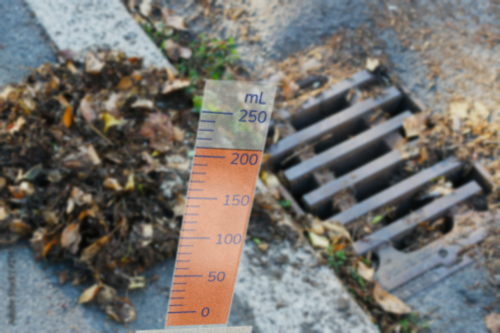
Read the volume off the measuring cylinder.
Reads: 210 mL
